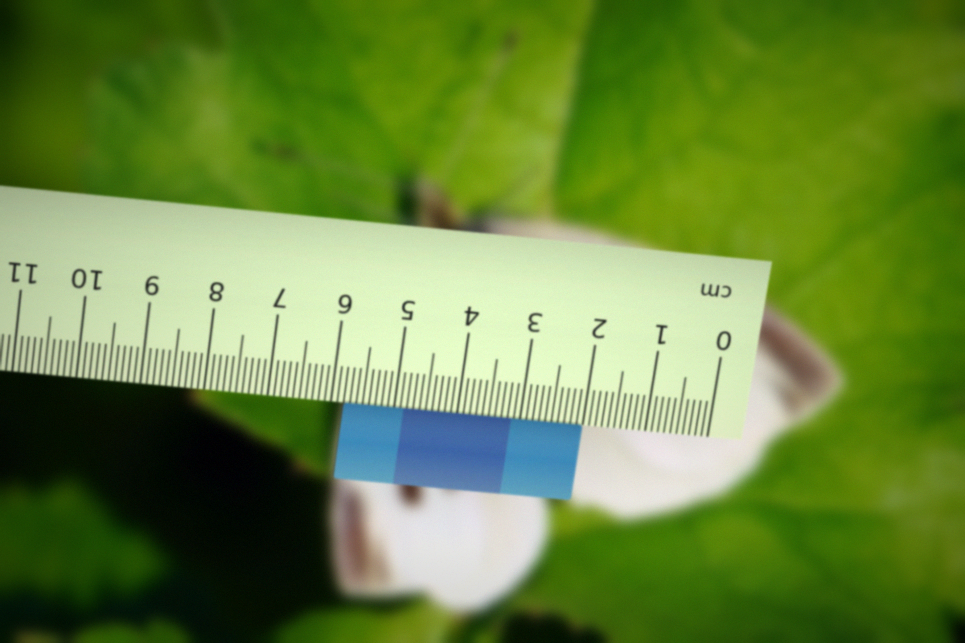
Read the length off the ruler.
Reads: 3.8 cm
